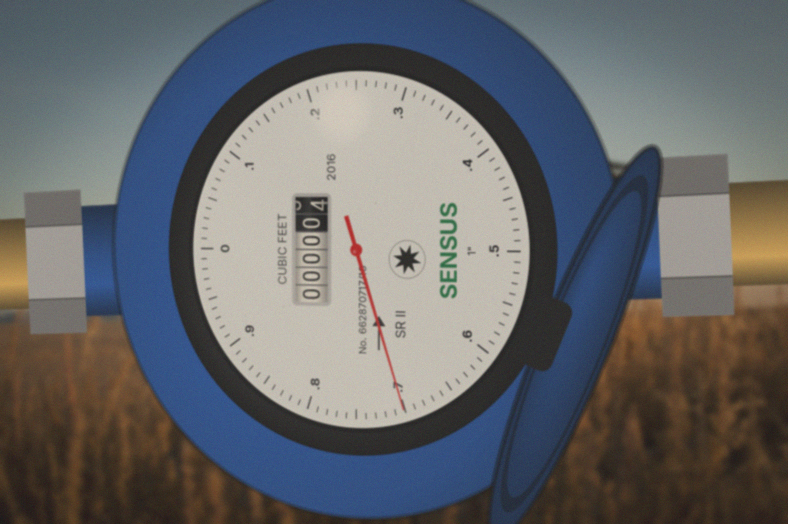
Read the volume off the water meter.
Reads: 3.70 ft³
